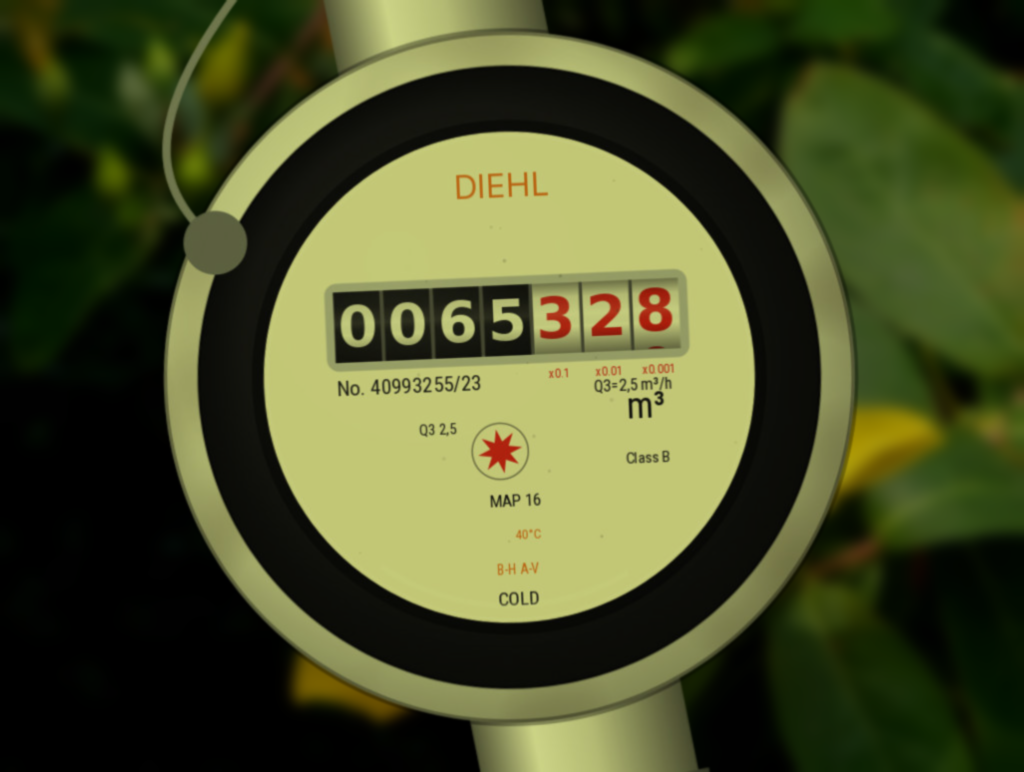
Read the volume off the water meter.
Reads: 65.328 m³
